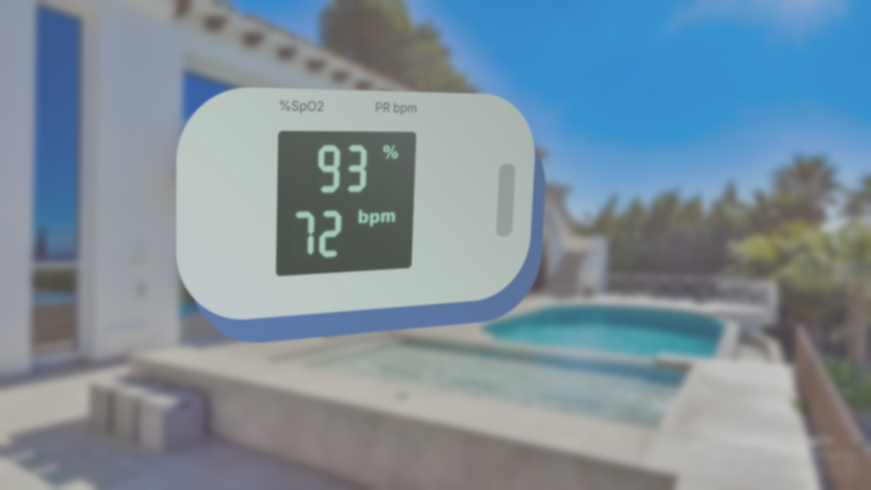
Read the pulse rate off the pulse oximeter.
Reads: 72 bpm
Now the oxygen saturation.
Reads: 93 %
